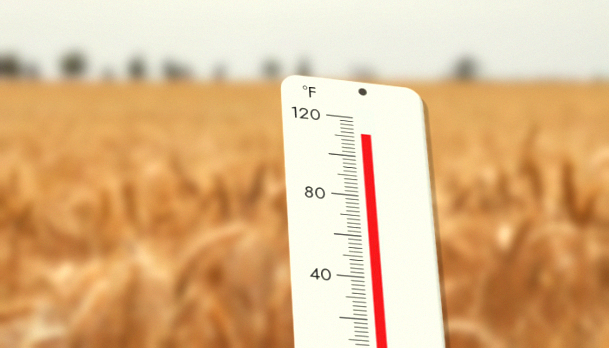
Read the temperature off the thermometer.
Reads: 112 °F
